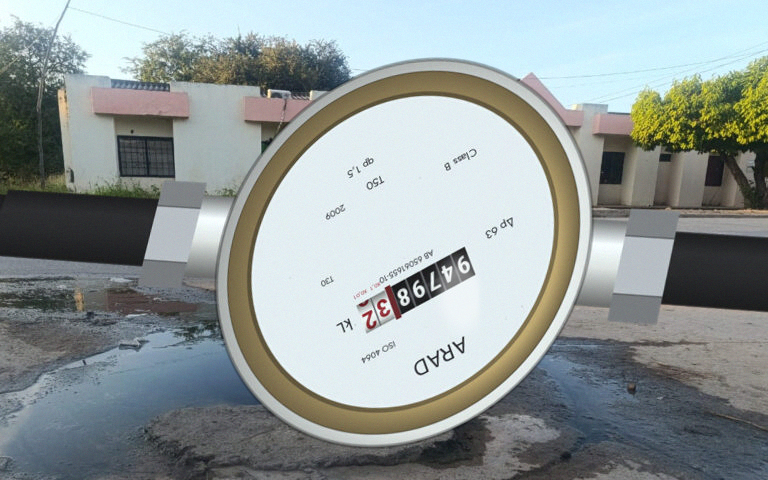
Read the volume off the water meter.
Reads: 94798.32 kL
